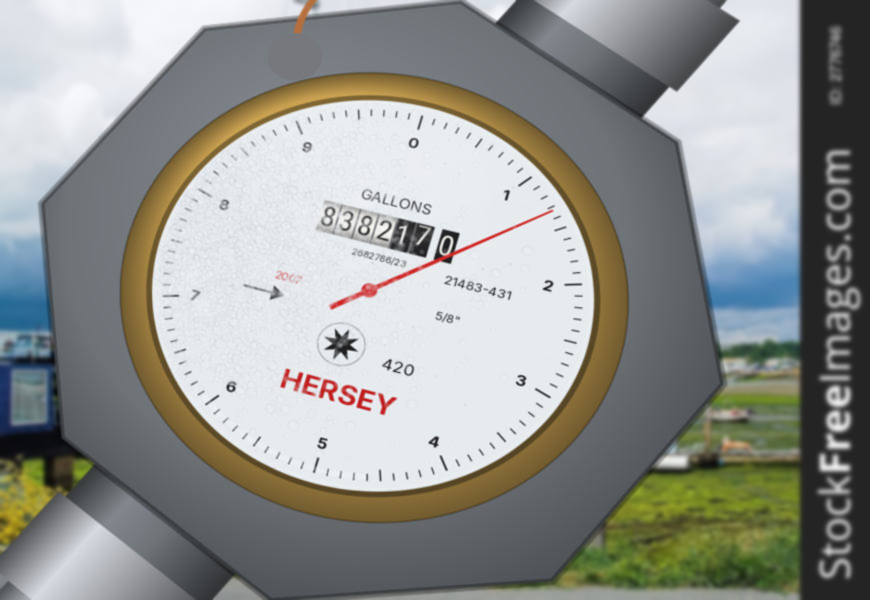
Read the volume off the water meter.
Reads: 8382171.3 gal
